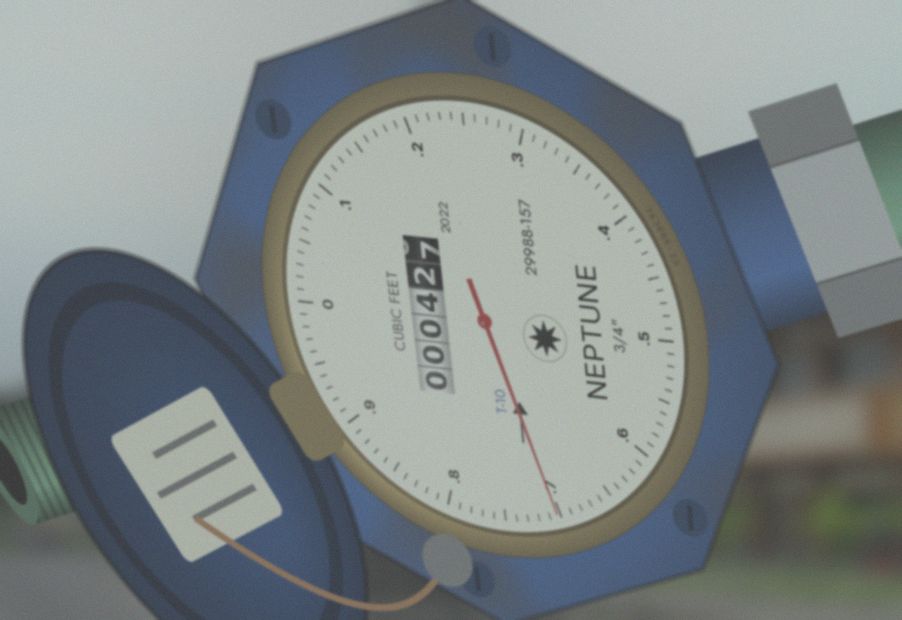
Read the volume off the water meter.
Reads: 426.70 ft³
